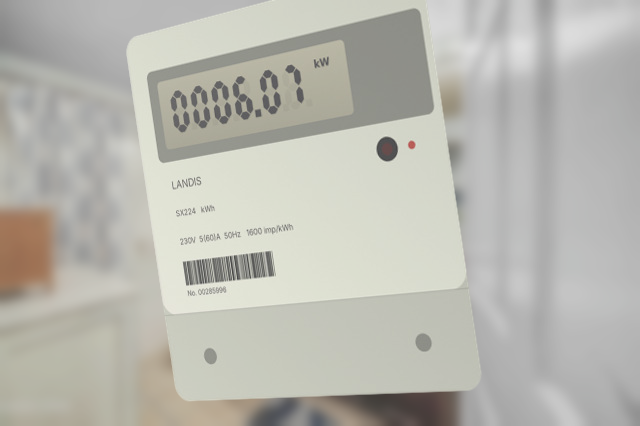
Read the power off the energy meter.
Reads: 6.07 kW
